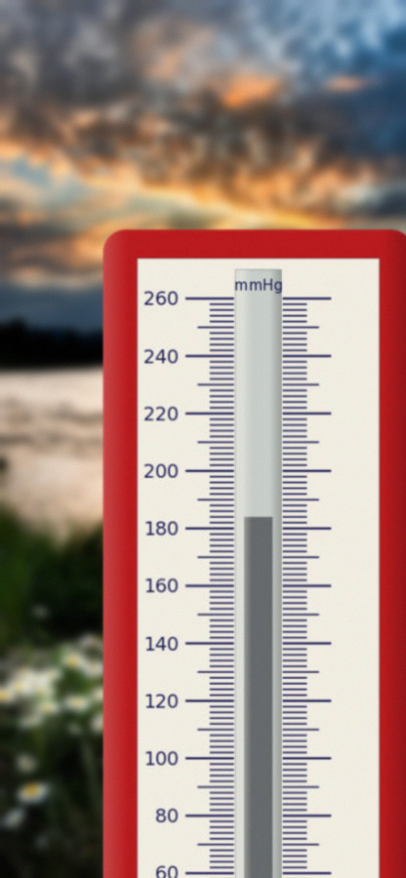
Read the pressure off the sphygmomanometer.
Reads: 184 mmHg
